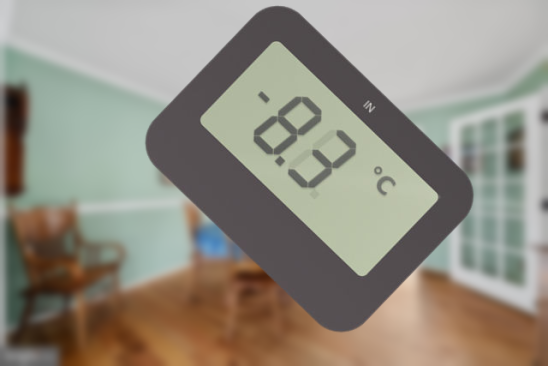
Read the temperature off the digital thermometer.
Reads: -8.3 °C
